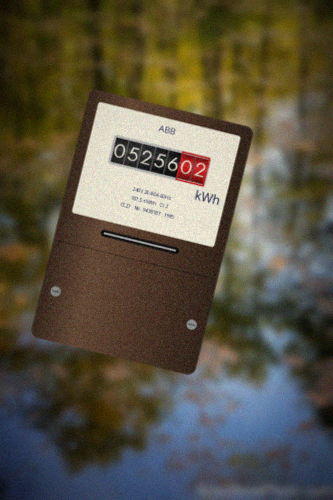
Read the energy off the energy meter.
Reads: 5256.02 kWh
